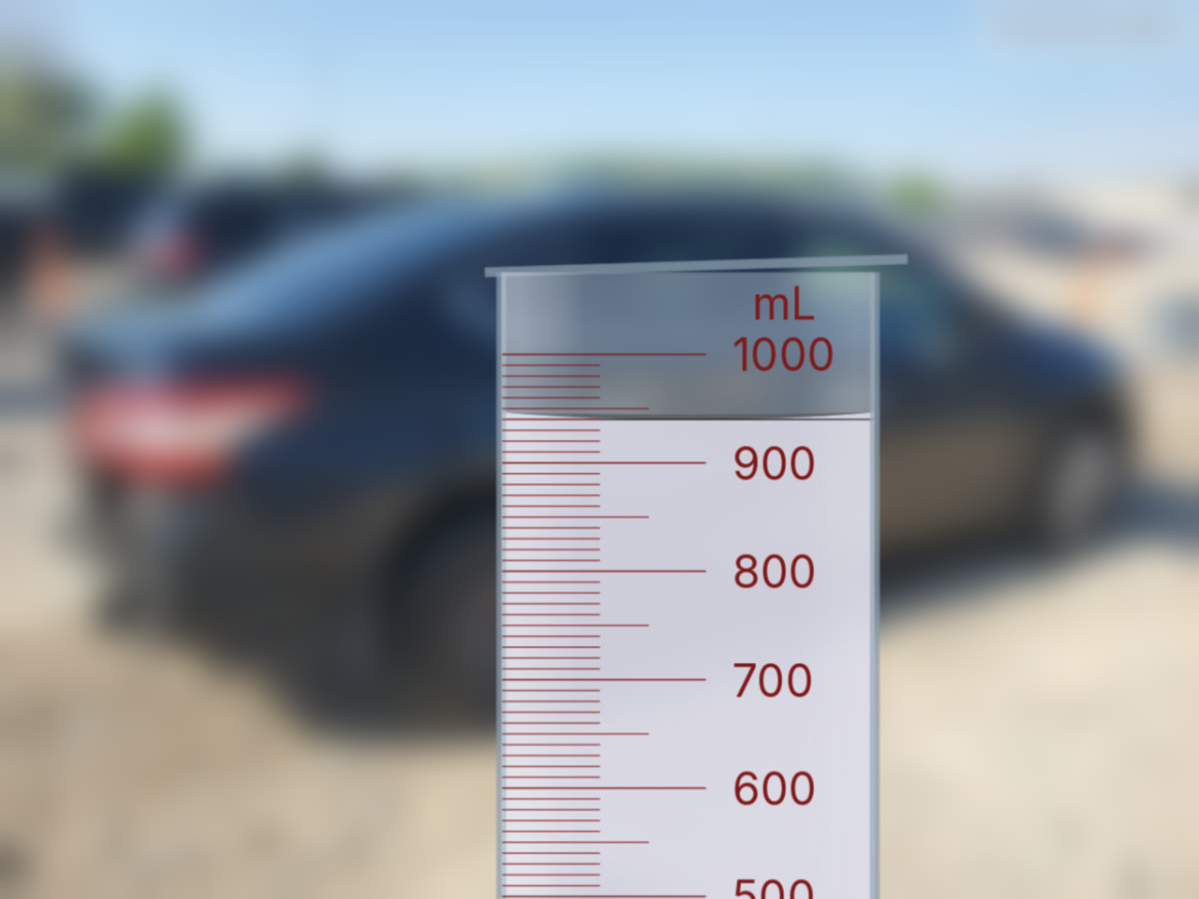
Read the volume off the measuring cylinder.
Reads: 940 mL
